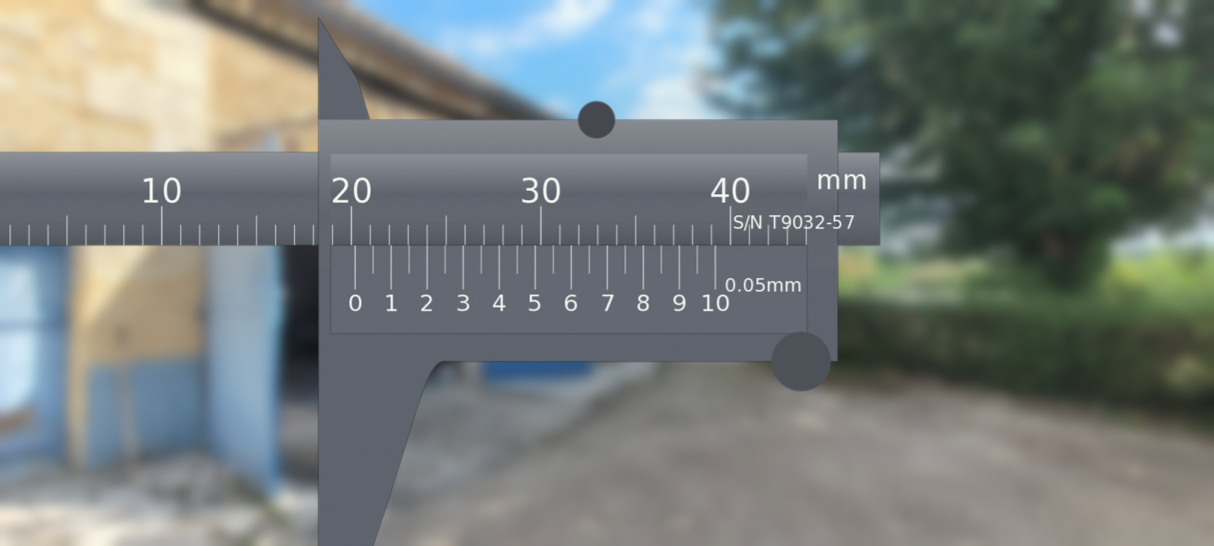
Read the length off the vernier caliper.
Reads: 20.2 mm
